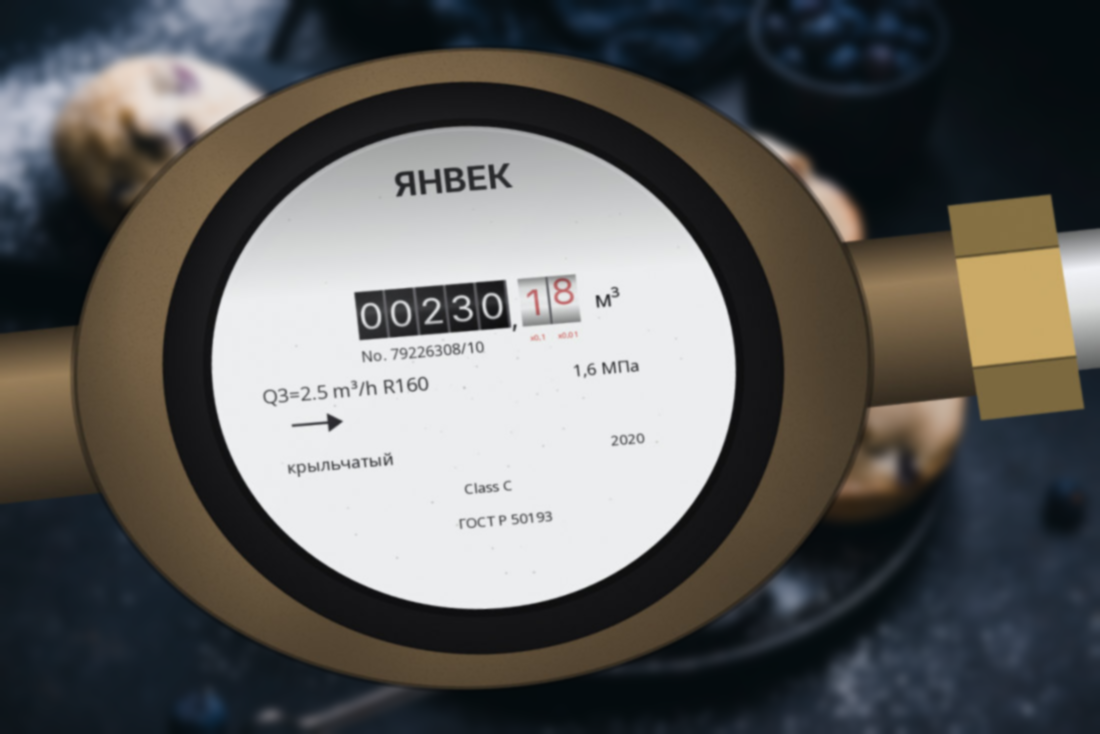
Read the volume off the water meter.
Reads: 230.18 m³
